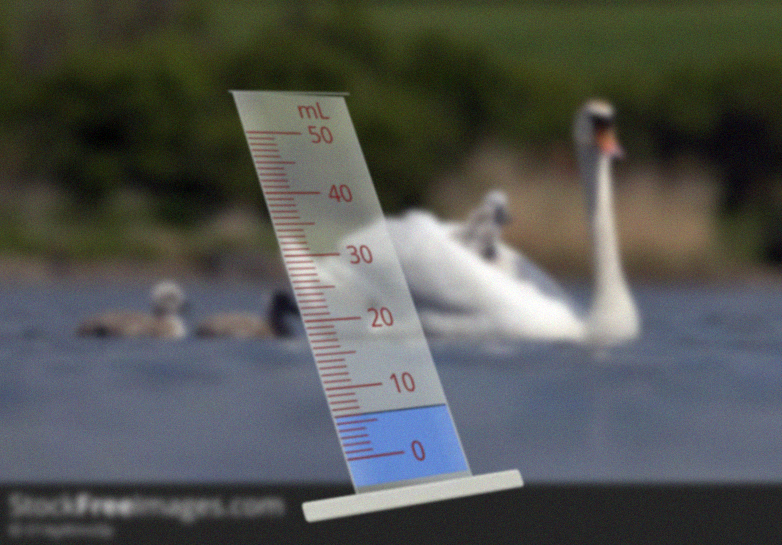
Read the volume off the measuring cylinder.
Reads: 6 mL
